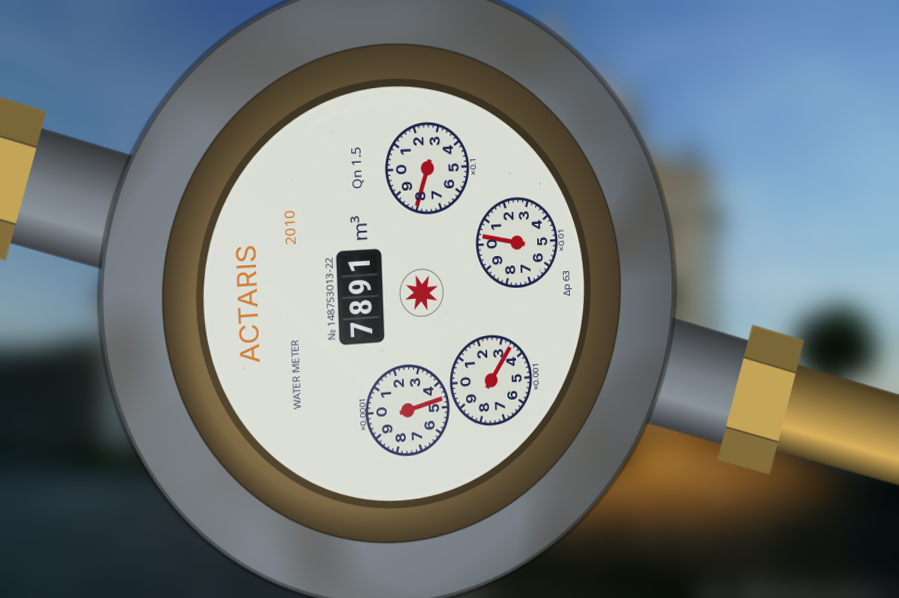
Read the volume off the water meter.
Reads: 7891.8034 m³
